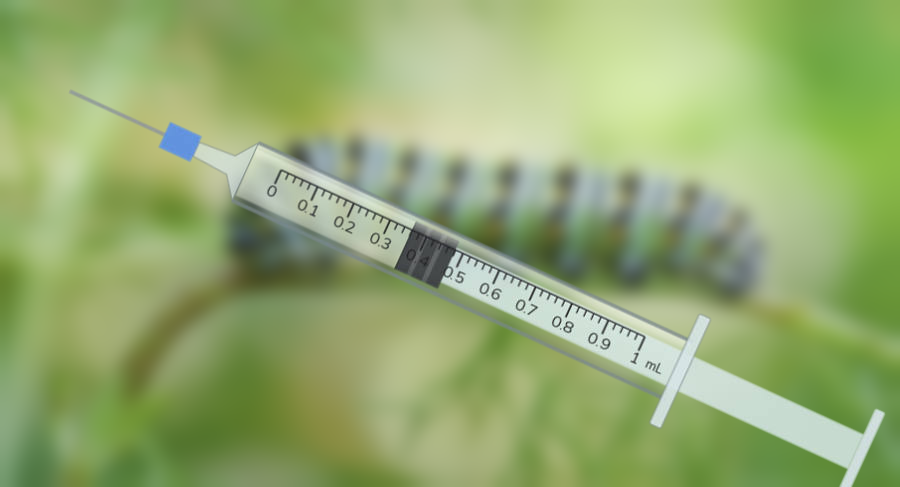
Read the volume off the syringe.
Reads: 0.36 mL
